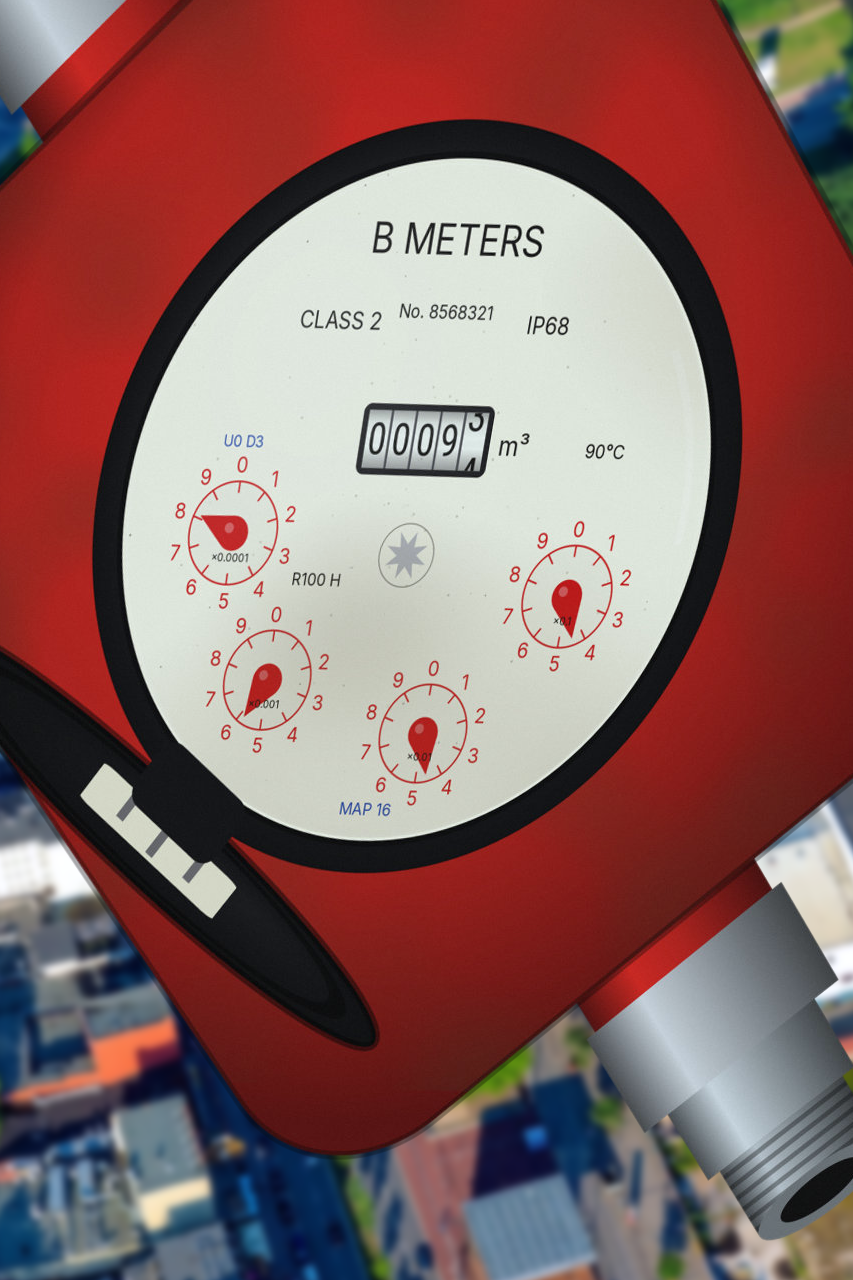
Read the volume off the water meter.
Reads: 93.4458 m³
